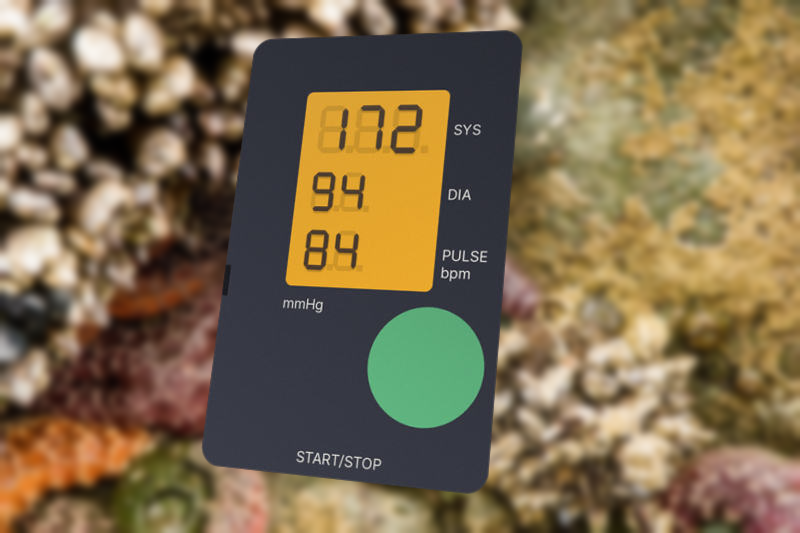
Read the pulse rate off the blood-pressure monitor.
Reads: 84 bpm
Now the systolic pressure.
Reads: 172 mmHg
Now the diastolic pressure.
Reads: 94 mmHg
